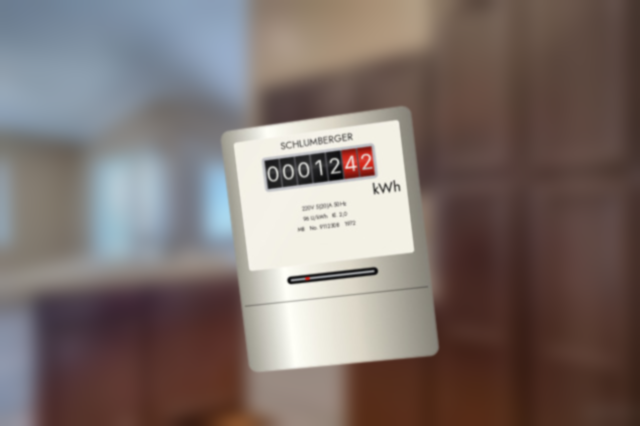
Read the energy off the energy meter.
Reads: 12.42 kWh
